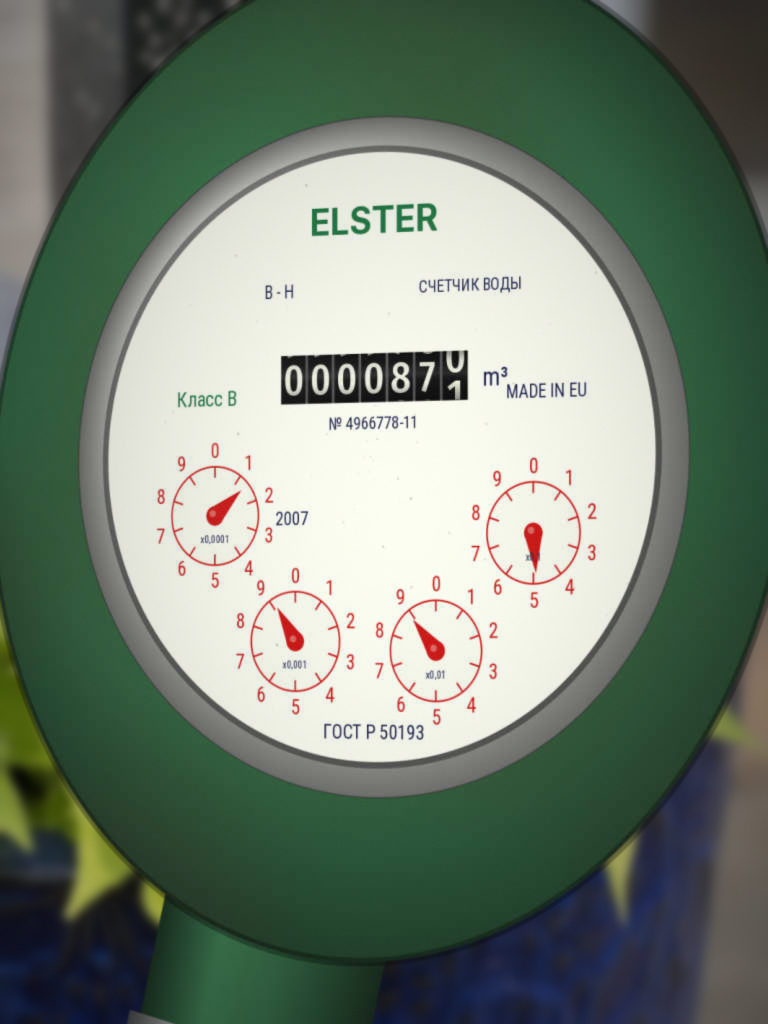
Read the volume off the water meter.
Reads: 870.4891 m³
